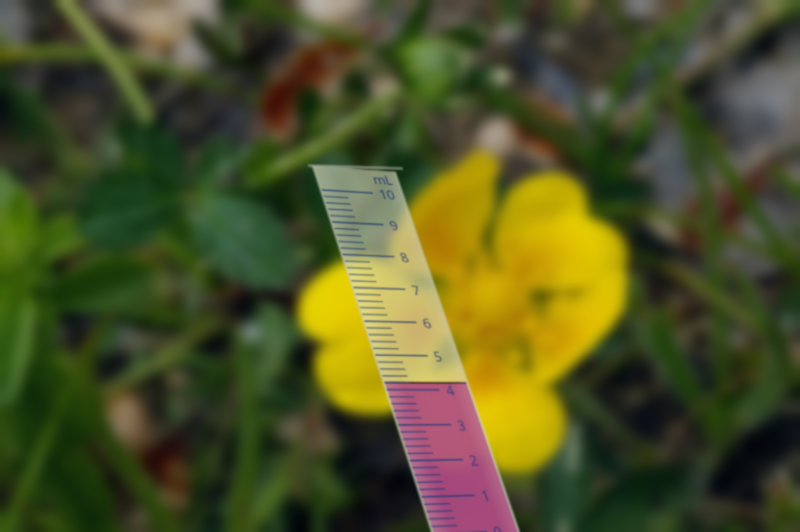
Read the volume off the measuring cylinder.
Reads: 4.2 mL
